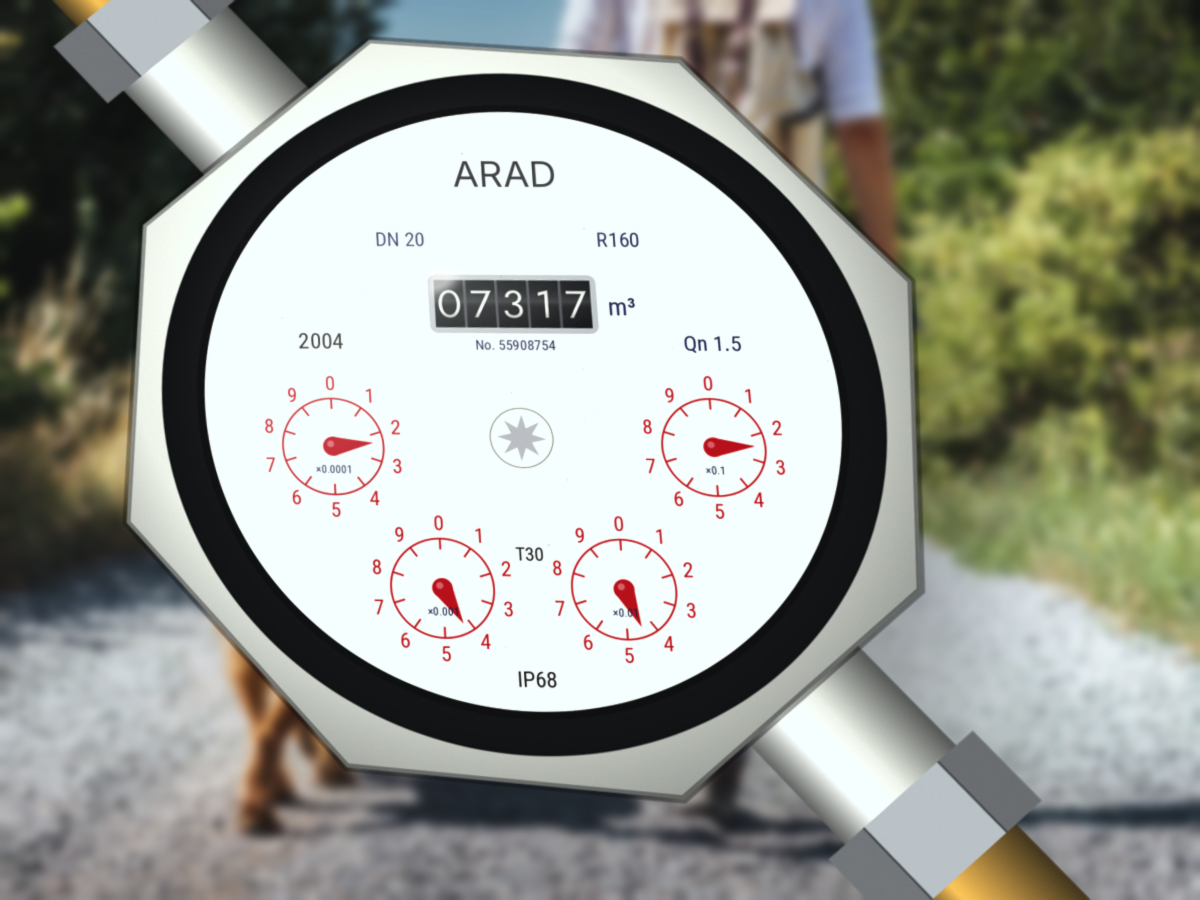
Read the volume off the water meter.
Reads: 7317.2442 m³
